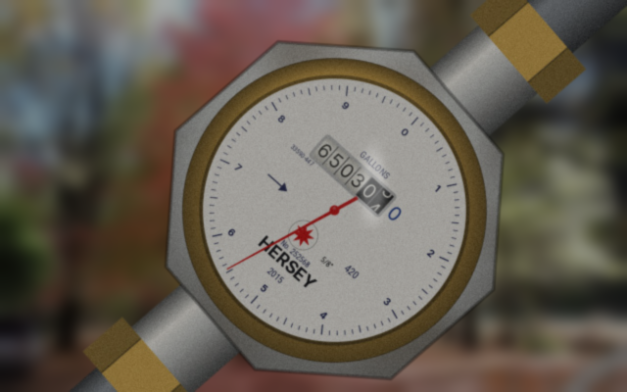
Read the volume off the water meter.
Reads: 6503035.5 gal
